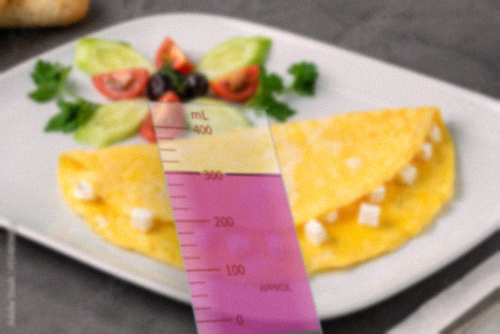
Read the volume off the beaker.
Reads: 300 mL
